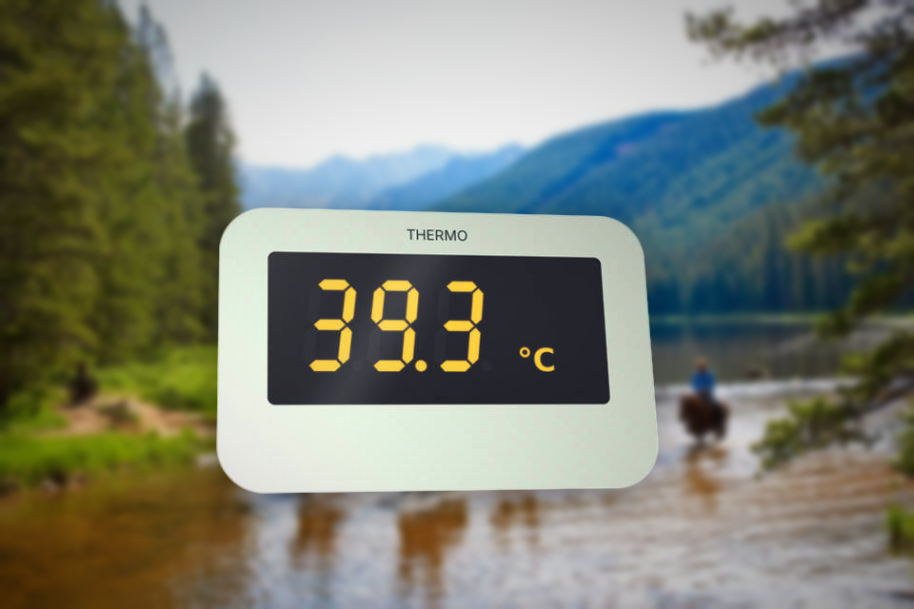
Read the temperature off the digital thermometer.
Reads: 39.3 °C
